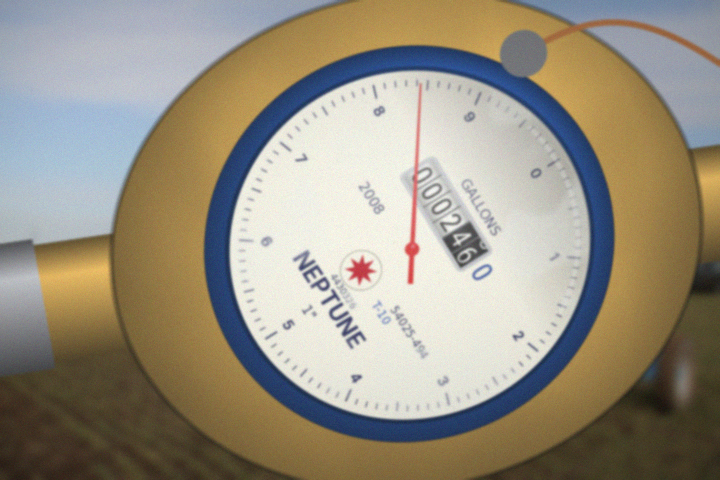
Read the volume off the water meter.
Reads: 2458.4 gal
